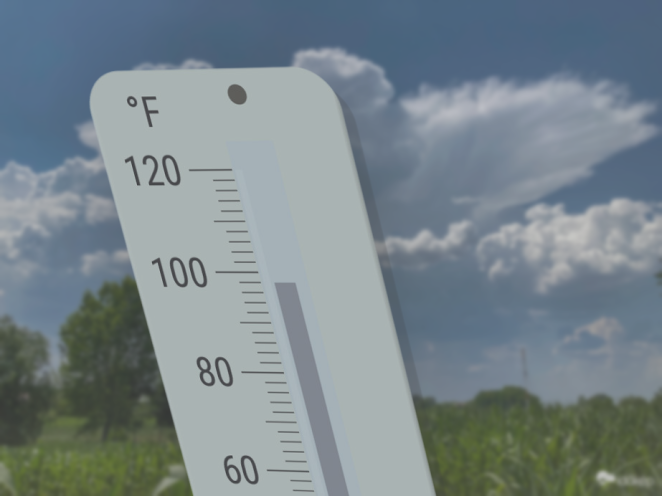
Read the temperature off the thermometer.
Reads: 98 °F
